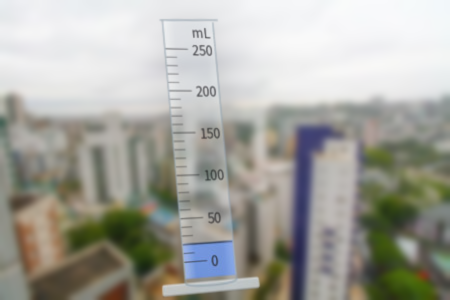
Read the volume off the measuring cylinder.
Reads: 20 mL
